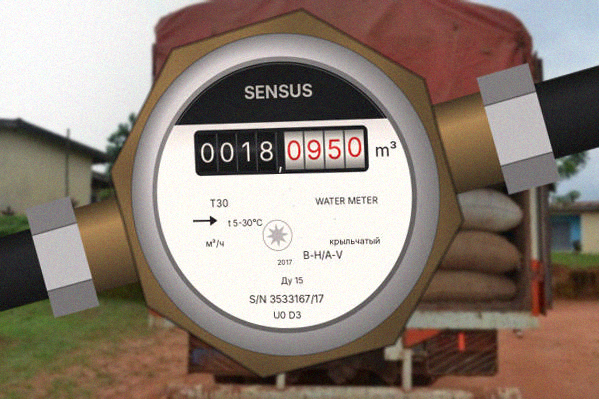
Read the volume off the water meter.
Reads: 18.0950 m³
